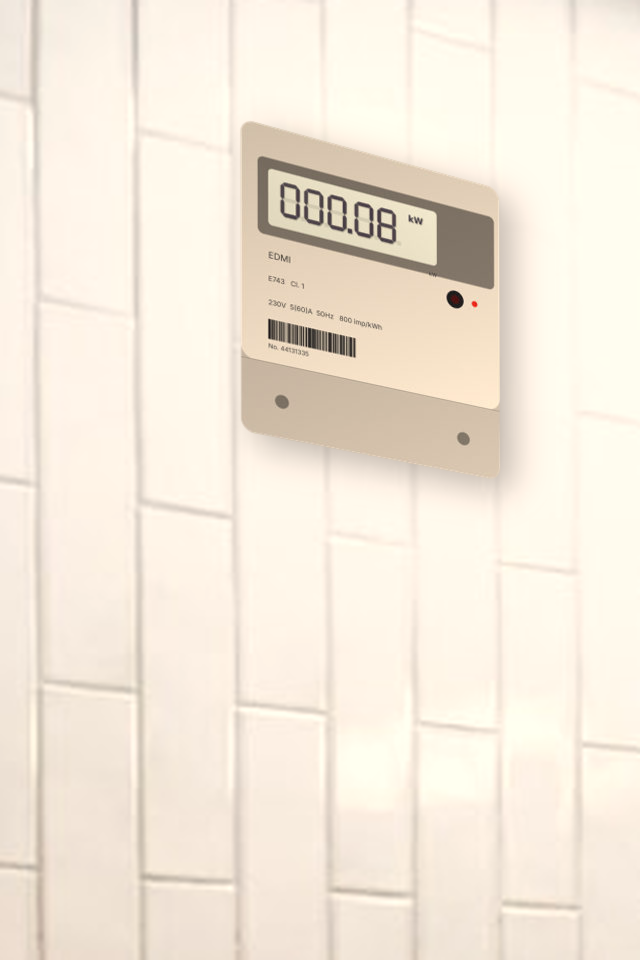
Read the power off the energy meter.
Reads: 0.08 kW
